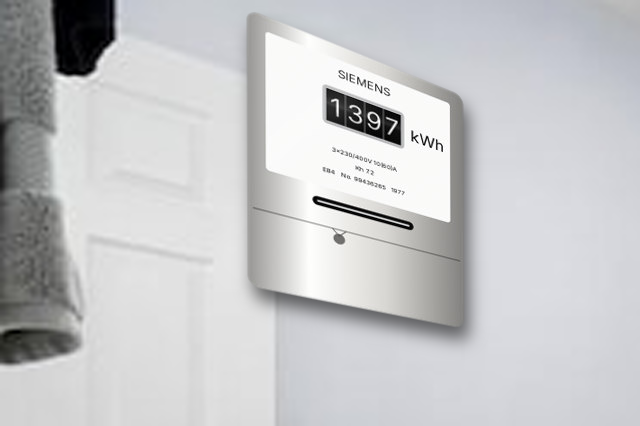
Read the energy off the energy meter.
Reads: 1397 kWh
